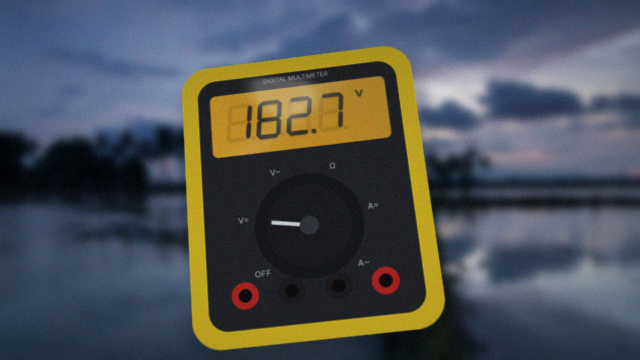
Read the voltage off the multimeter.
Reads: 182.7 V
